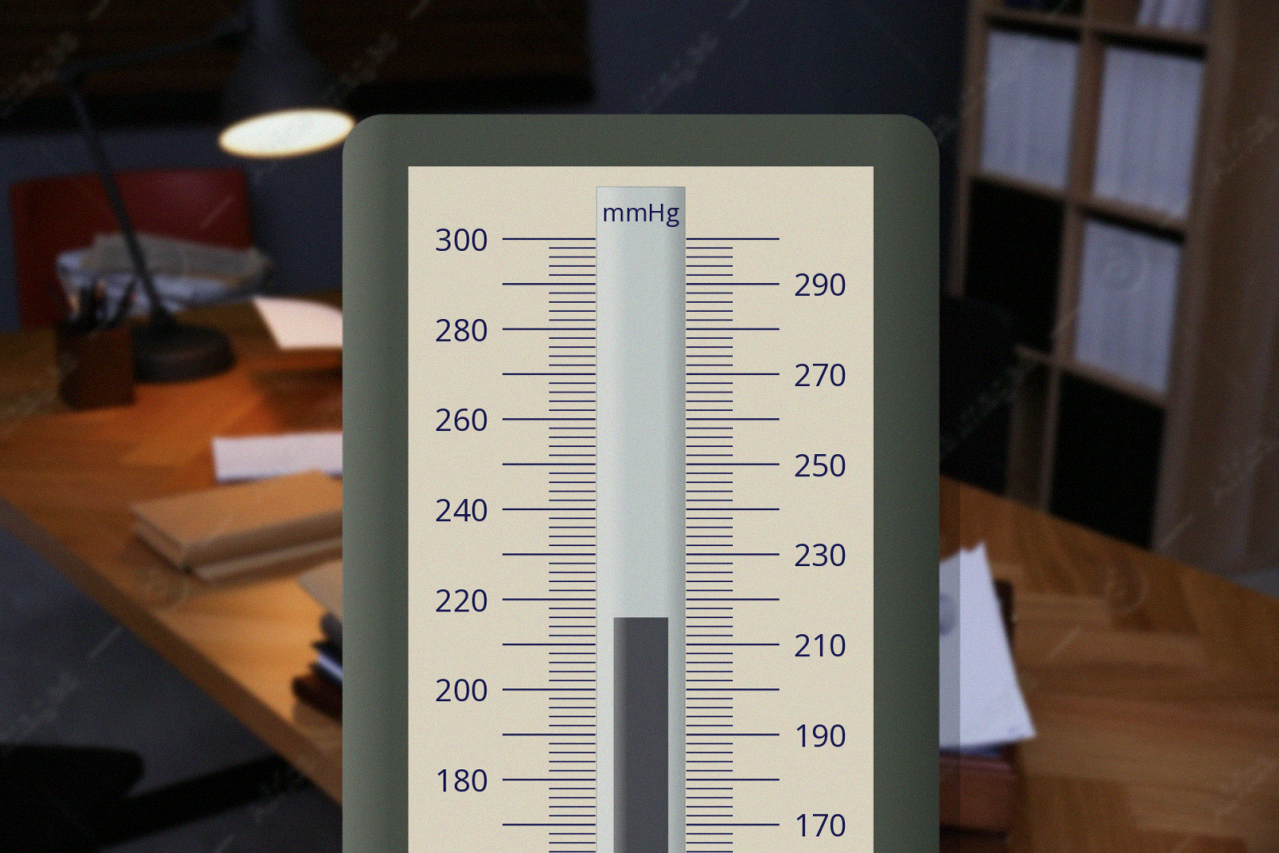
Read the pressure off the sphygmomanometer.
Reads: 216 mmHg
